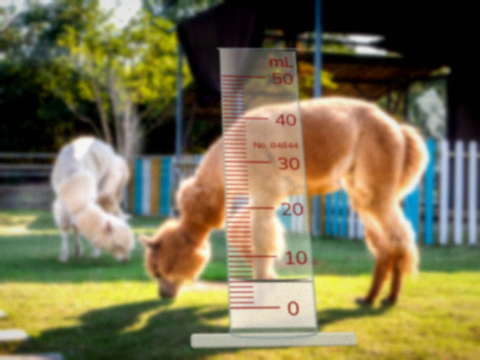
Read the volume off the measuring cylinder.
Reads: 5 mL
